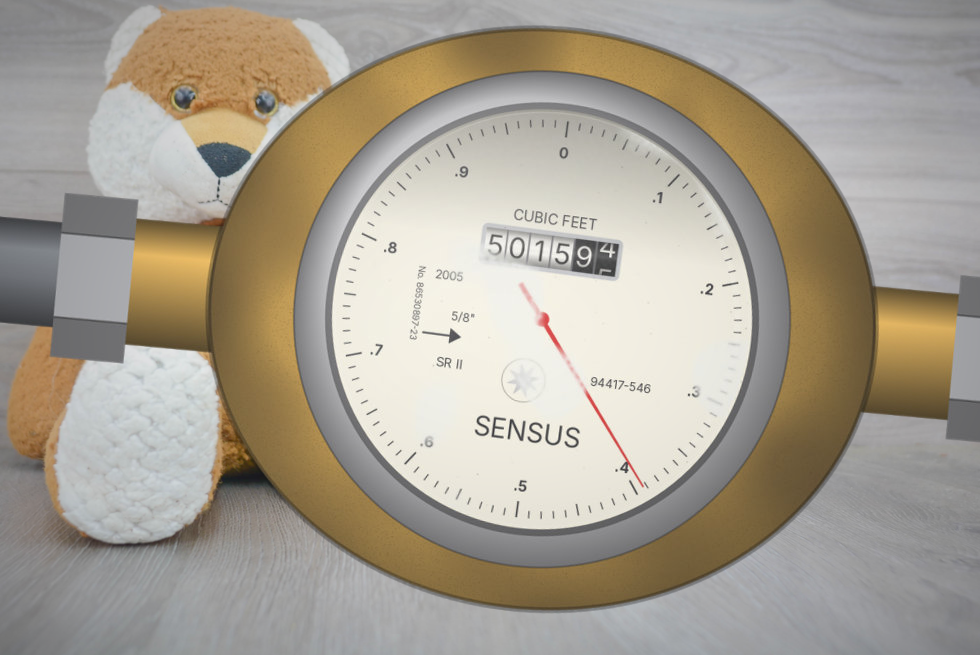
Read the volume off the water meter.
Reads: 501594.39 ft³
